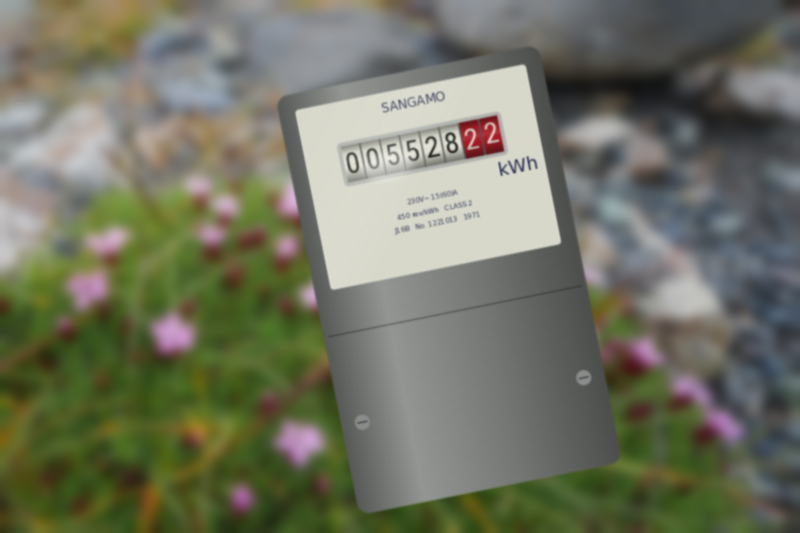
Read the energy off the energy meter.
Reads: 5528.22 kWh
